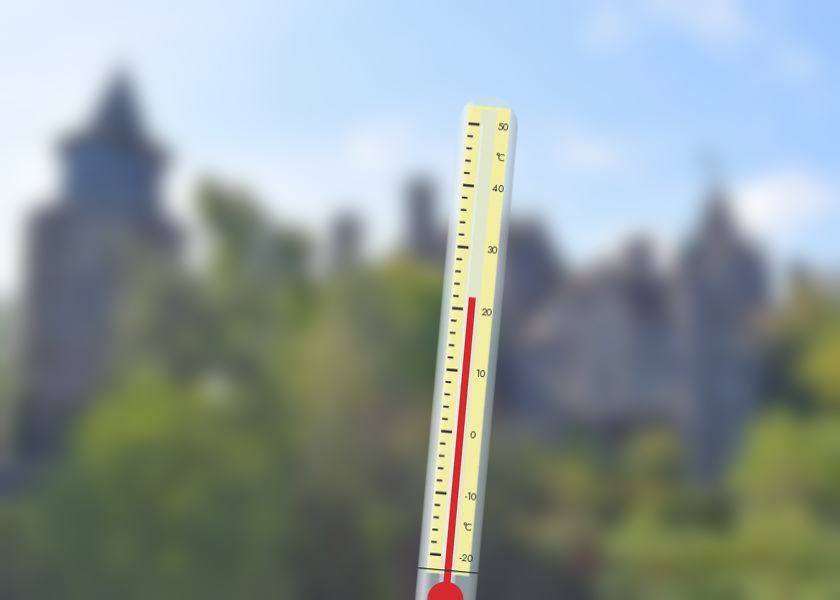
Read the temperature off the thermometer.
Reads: 22 °C
